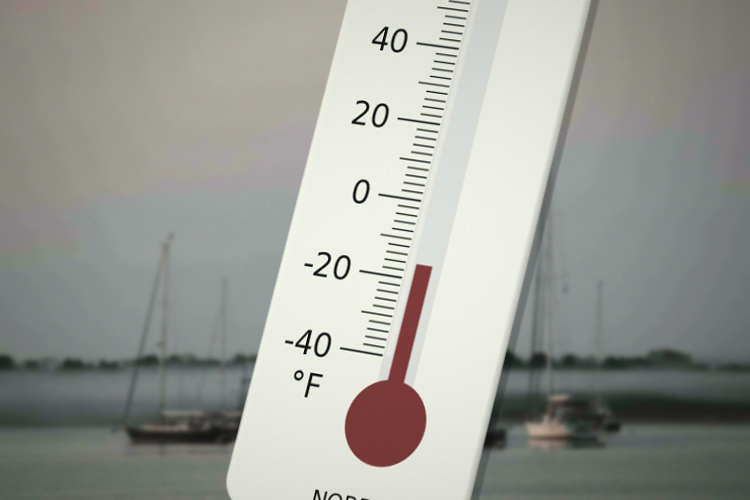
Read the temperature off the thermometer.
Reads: -16 °F
